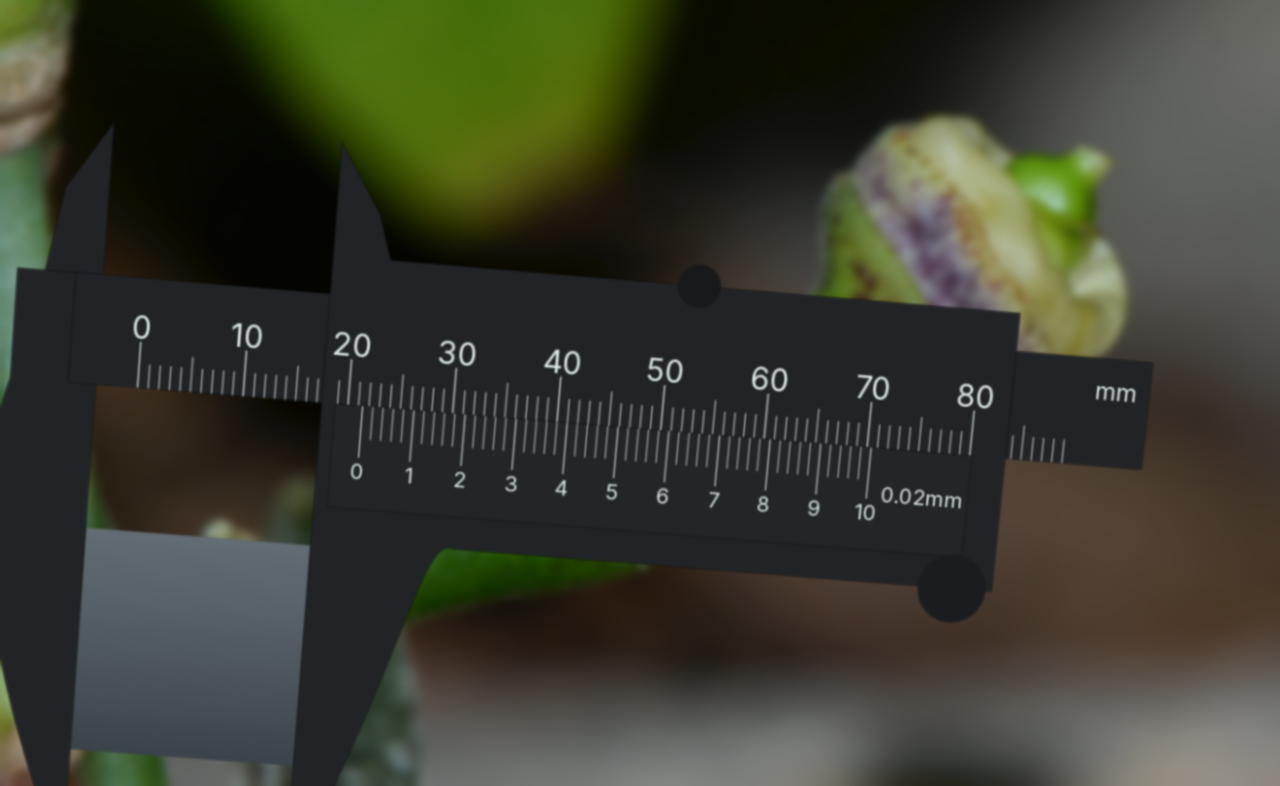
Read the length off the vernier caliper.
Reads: 21.4 mm
